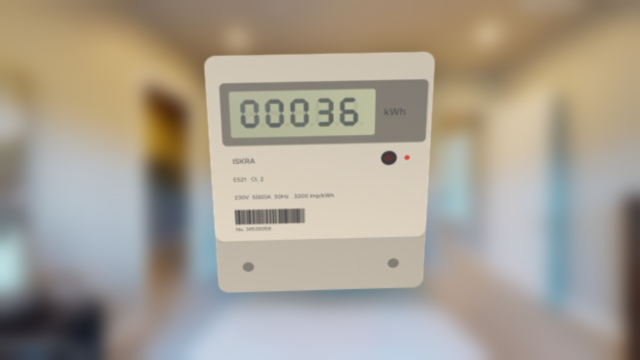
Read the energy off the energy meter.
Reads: 36 kWh
